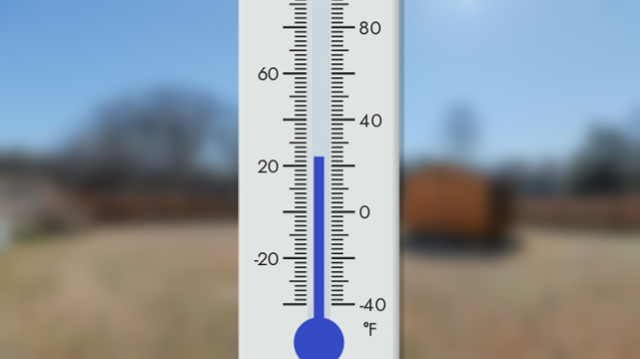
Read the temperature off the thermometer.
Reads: 24 °F
